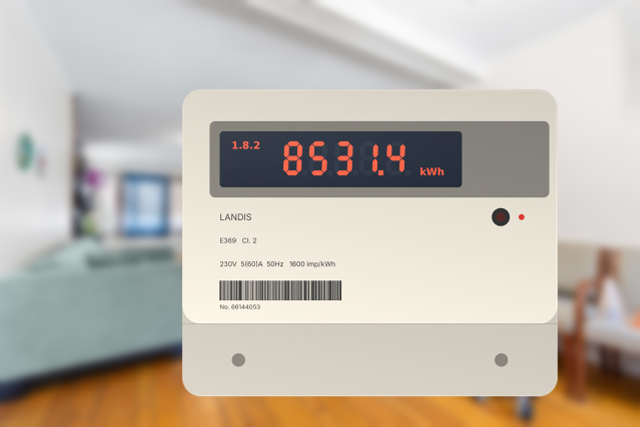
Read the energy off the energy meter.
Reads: 8531.4 kWh
